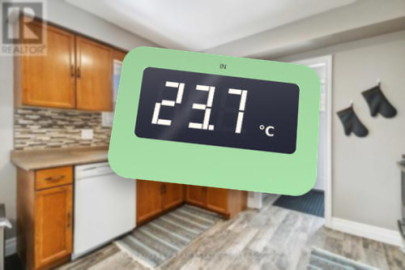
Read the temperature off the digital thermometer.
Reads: 23.7 °C
